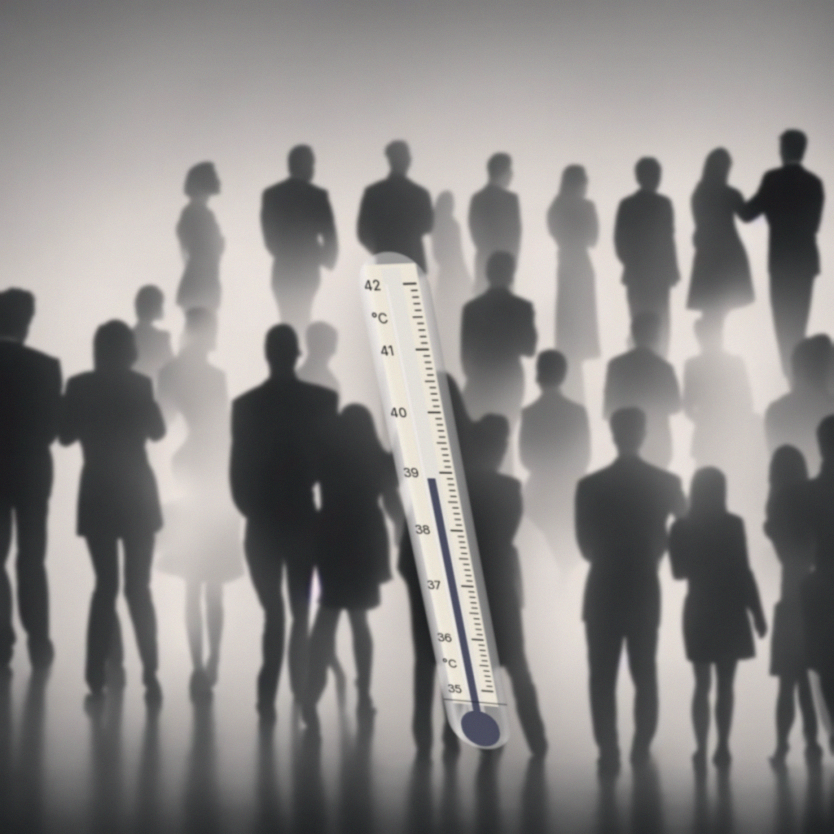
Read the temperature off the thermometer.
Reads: 38.9 °C
